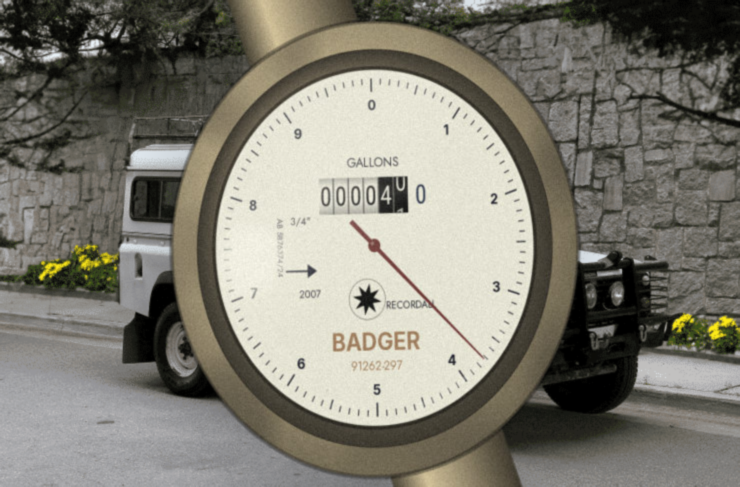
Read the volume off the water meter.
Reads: 403.7 gal
